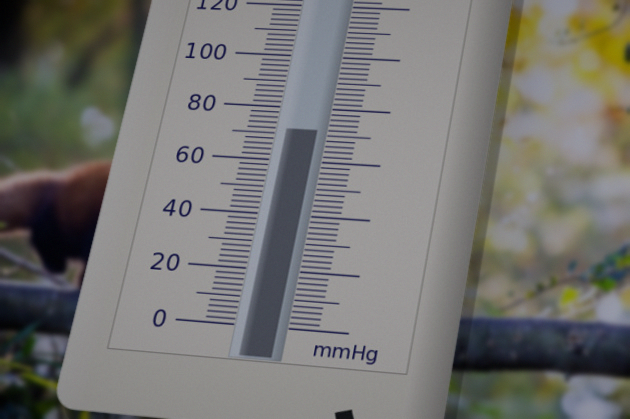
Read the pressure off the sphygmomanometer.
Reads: 72 mmHg
